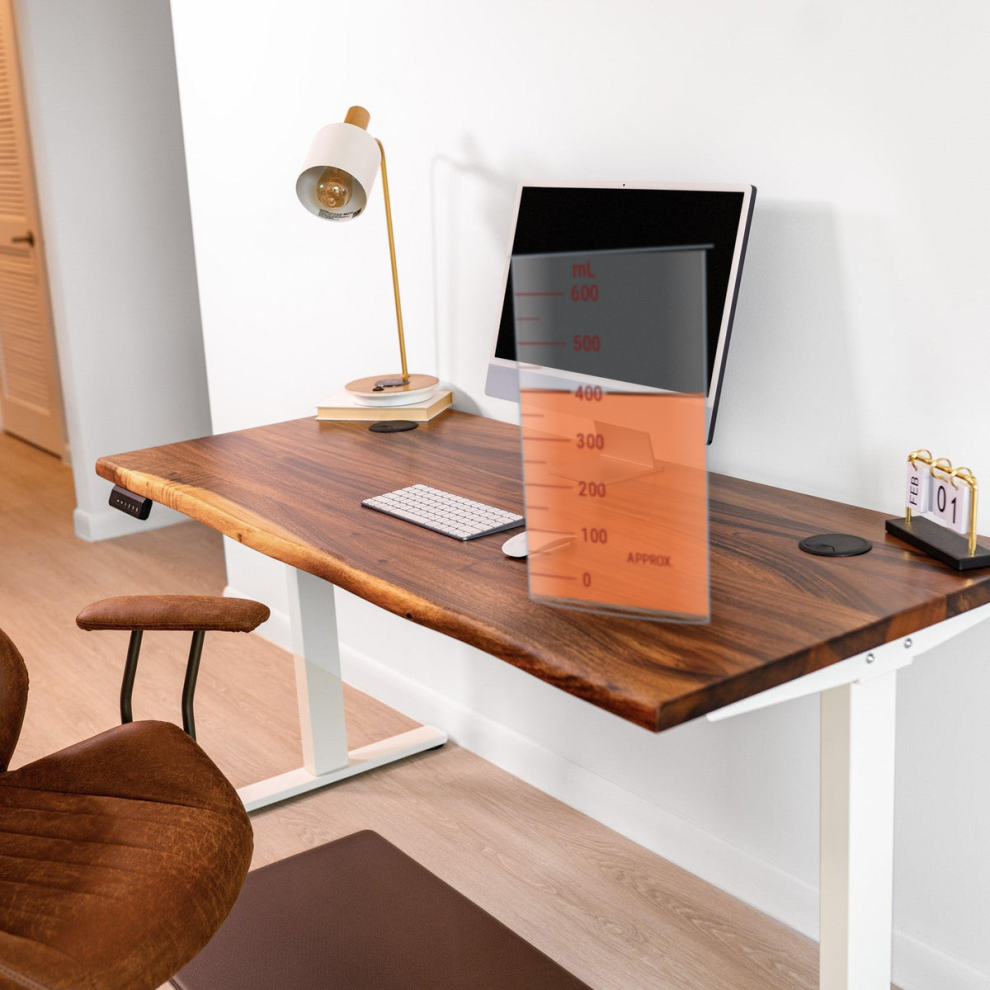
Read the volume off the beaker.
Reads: 400 mL
